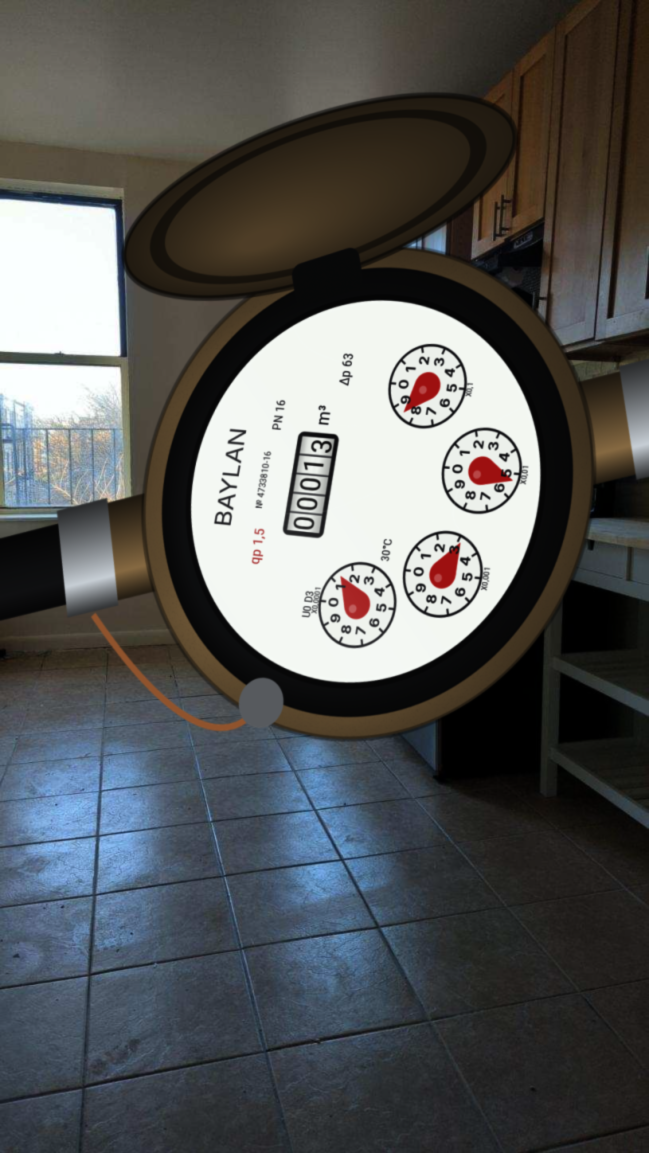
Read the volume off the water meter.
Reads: 12.8531 m³
